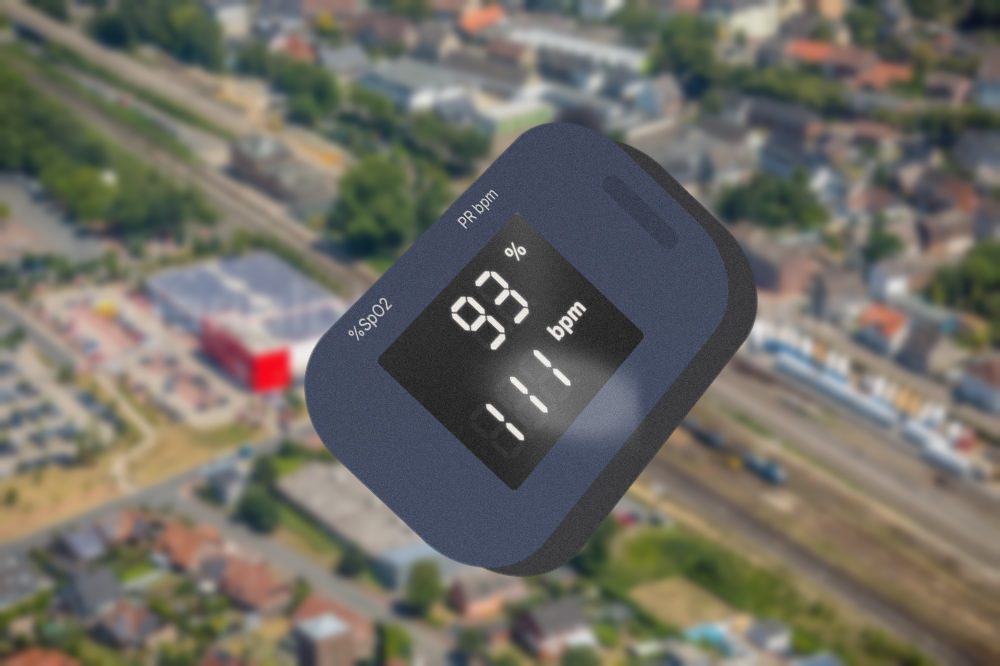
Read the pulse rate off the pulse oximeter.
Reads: 111 bpm
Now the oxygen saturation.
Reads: 93 %
